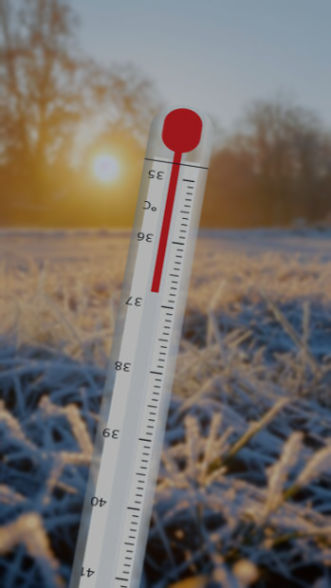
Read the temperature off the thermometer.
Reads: 36.8 °C
